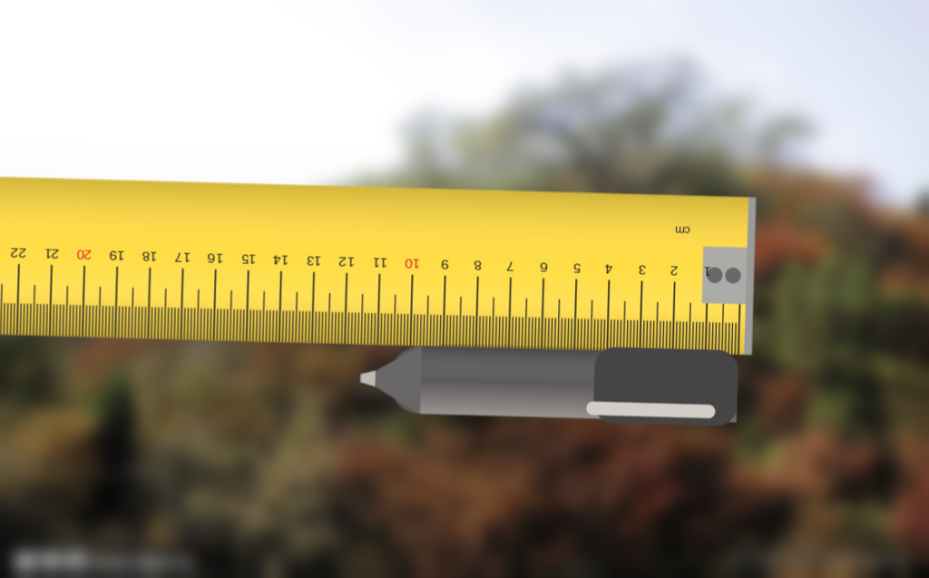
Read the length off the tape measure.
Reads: 11.5 cm
